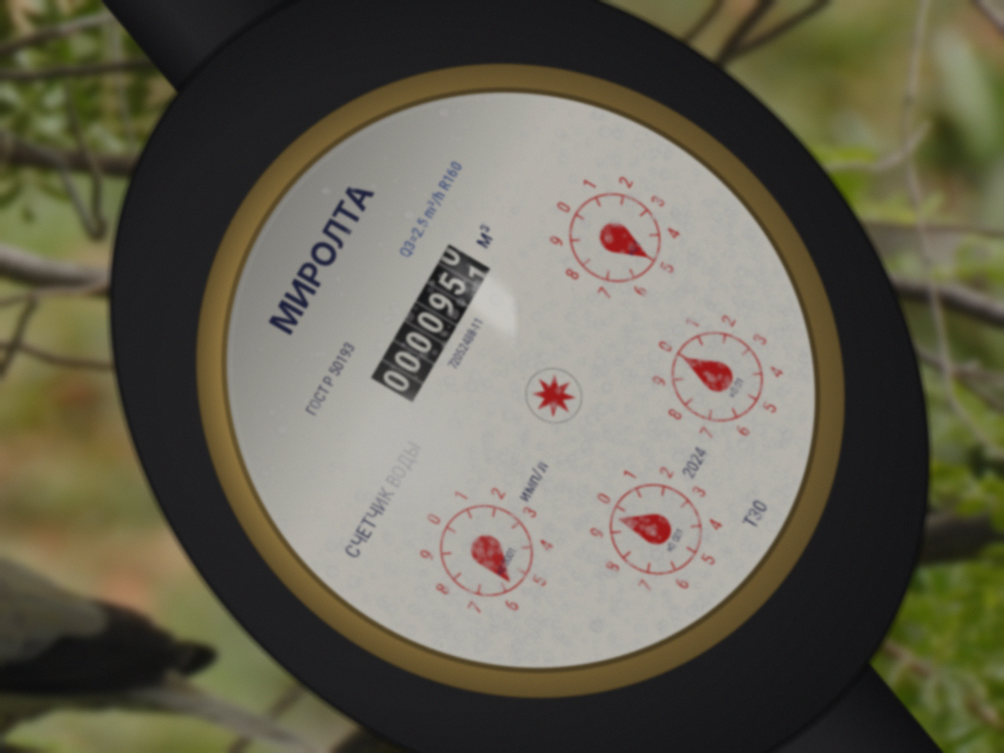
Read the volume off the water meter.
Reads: 950.4995 m³
